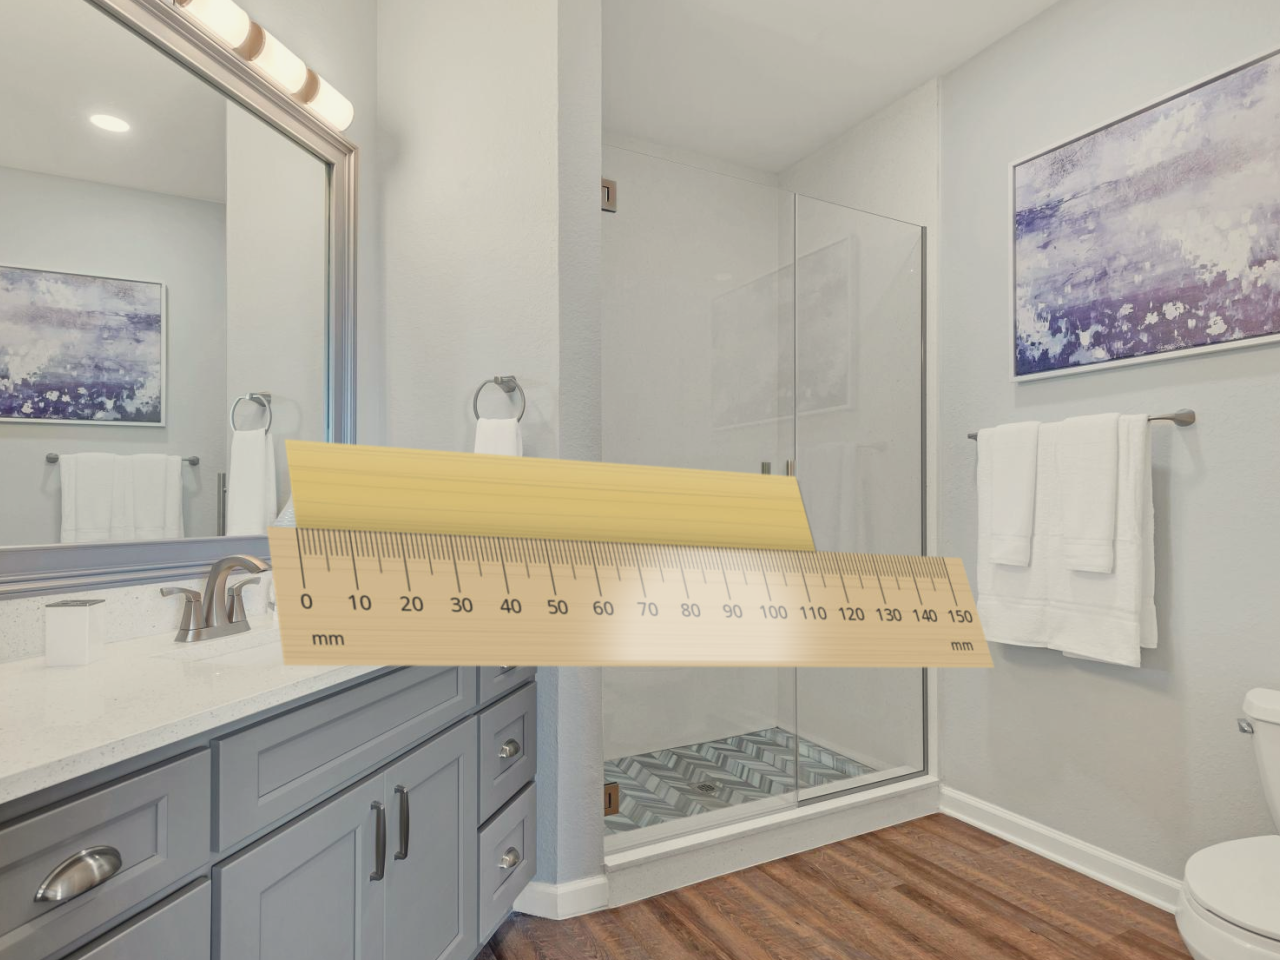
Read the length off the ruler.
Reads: 115 mm
